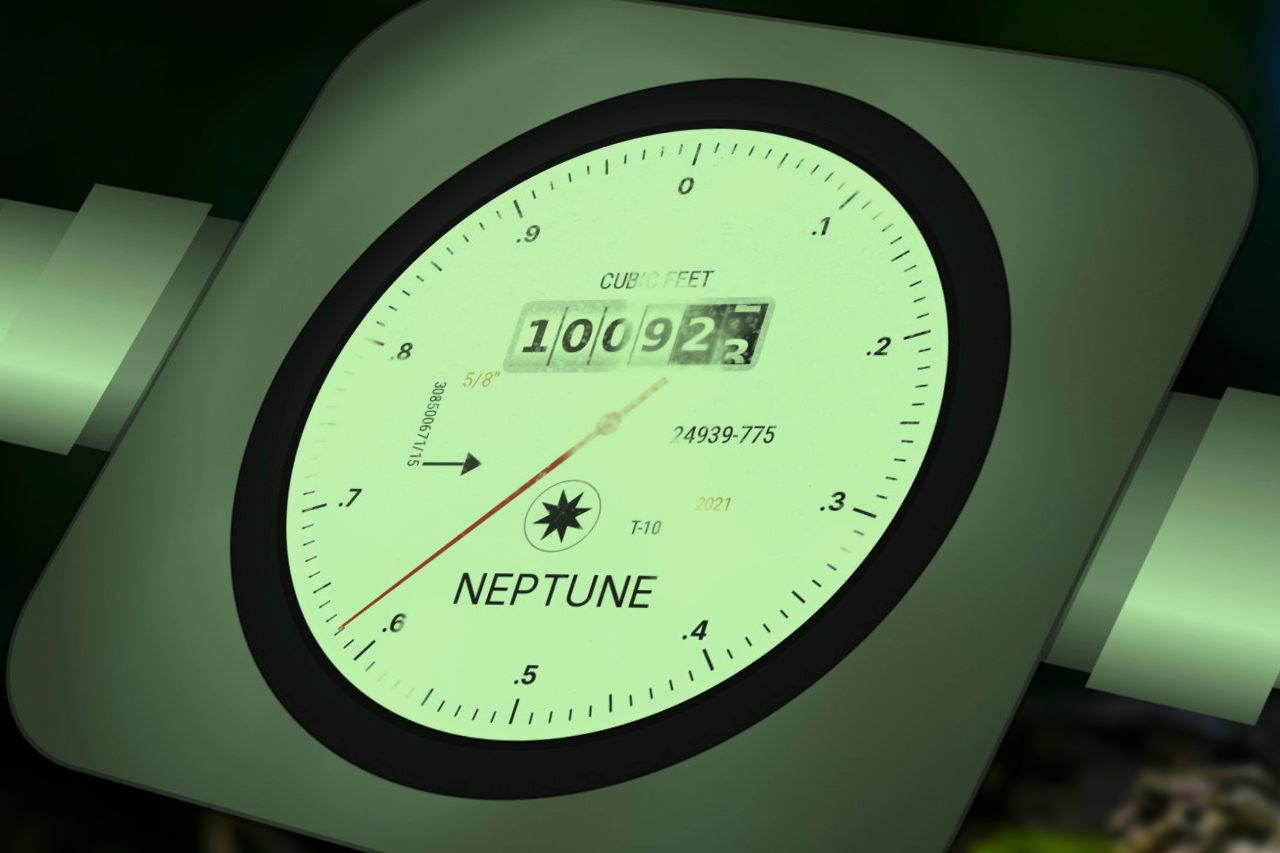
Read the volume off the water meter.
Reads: 100922.62 ft³
